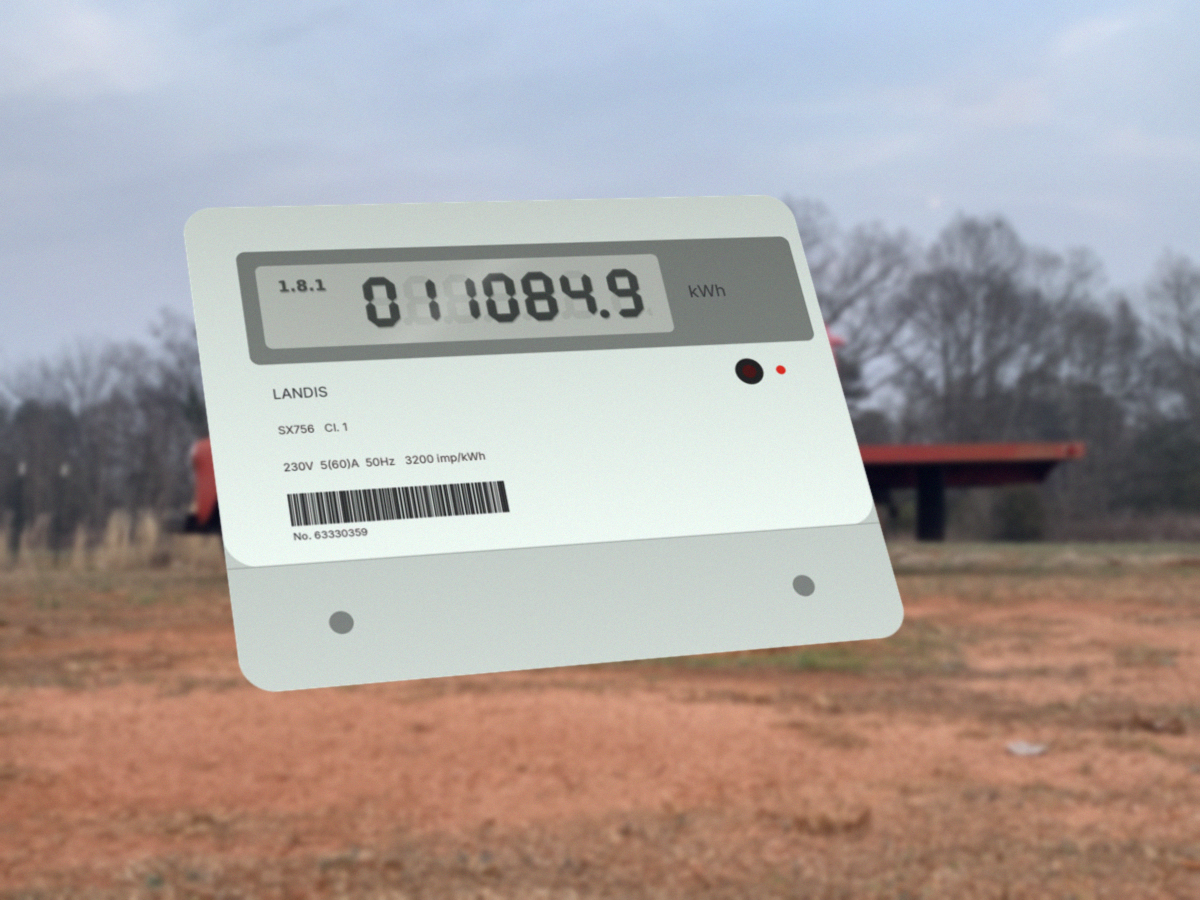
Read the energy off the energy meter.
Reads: 11084.9 kWh
